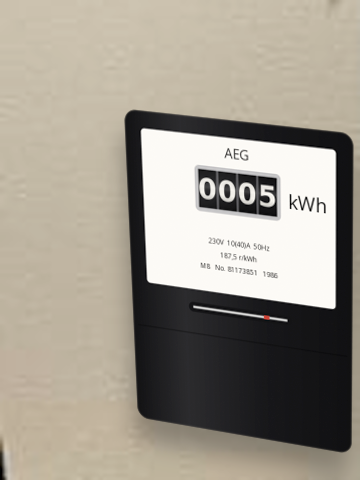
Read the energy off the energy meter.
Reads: 5 kWh
